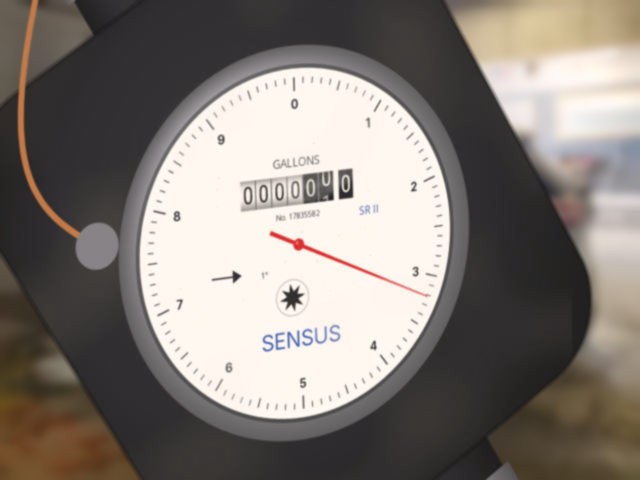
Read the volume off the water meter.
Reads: 3.2 gal
